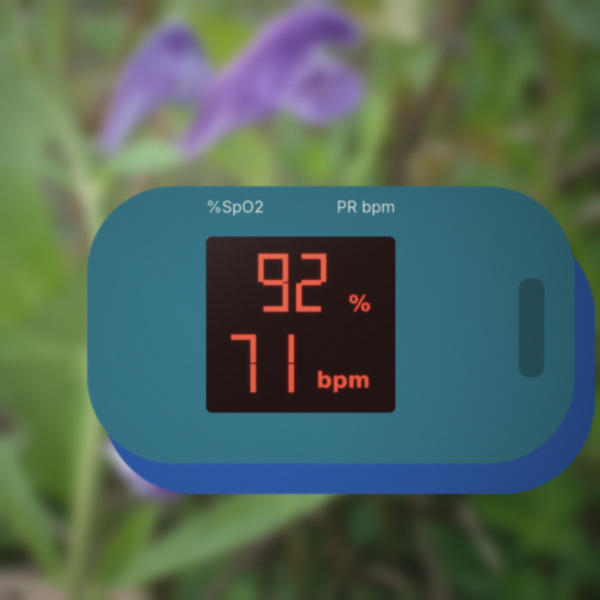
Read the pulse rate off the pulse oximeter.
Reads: 71 bpm
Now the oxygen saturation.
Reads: 92 %
